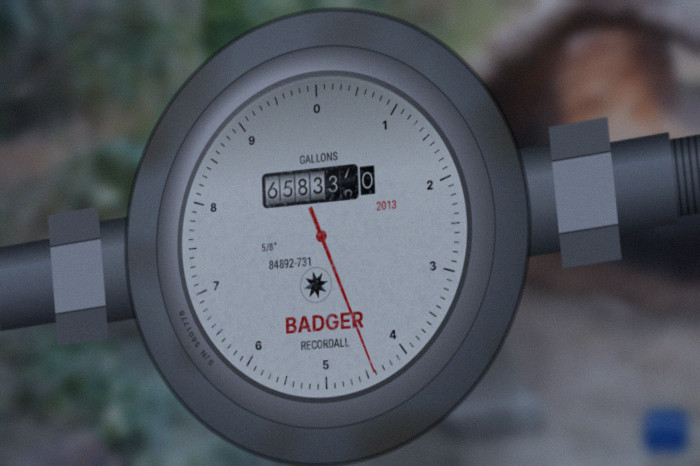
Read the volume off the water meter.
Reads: 6583374.4 gal
